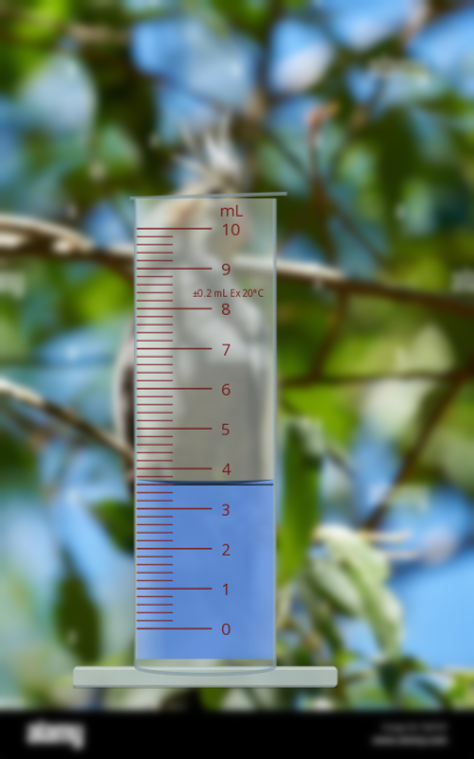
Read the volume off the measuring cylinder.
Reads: 3.6 mL
